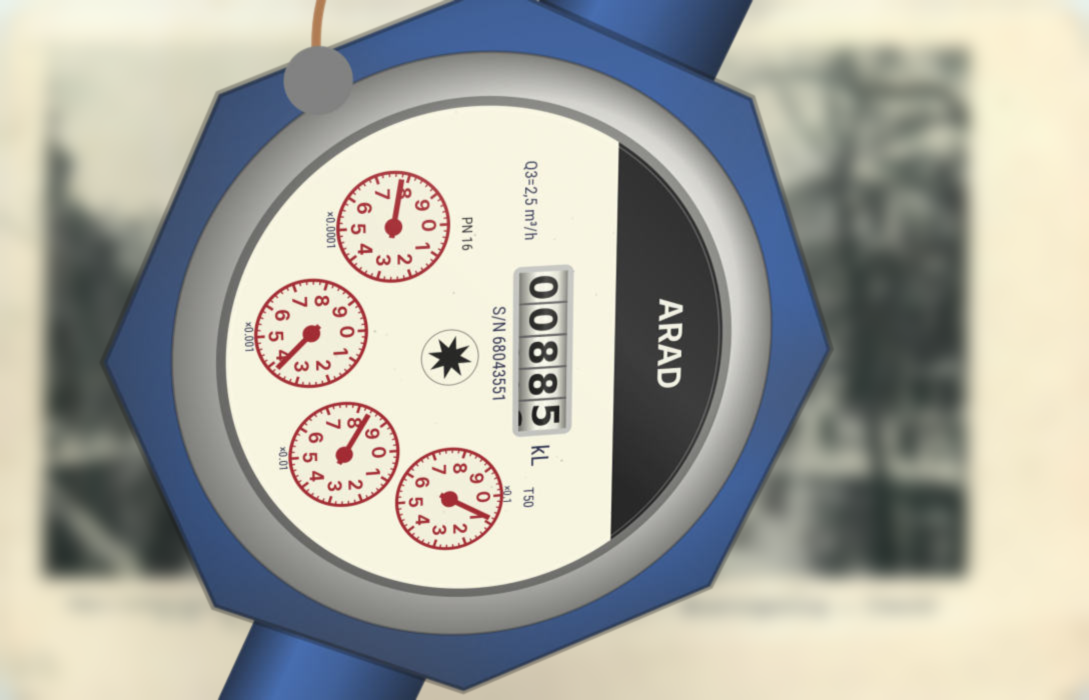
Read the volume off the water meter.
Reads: 885.0837 kL
